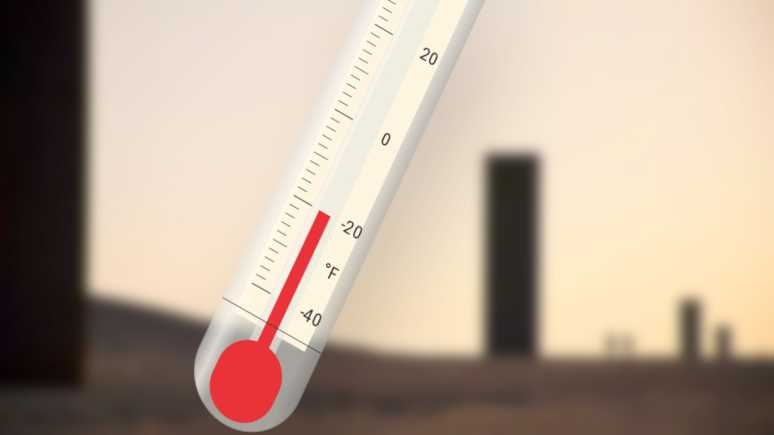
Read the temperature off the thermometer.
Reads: -20 °F
